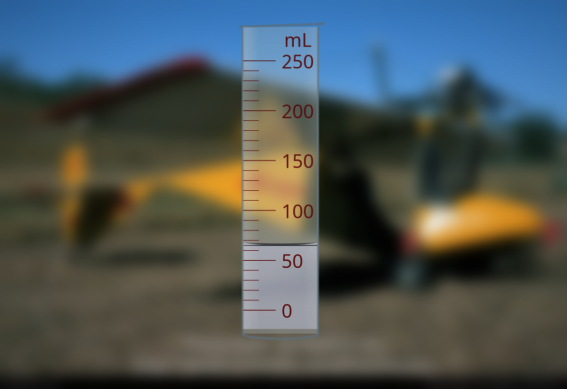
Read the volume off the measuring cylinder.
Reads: 65 mL
